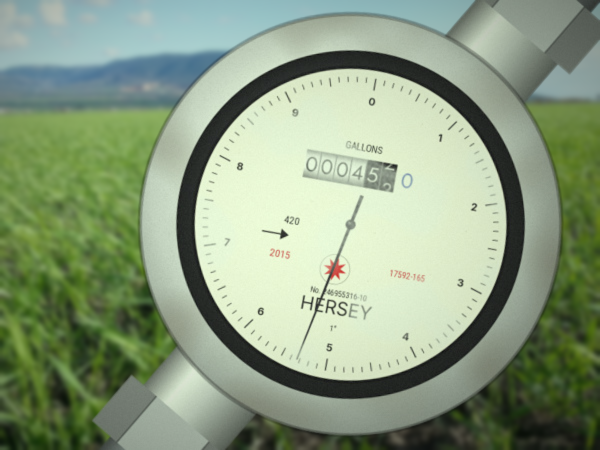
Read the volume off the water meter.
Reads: 4525.3 gal
